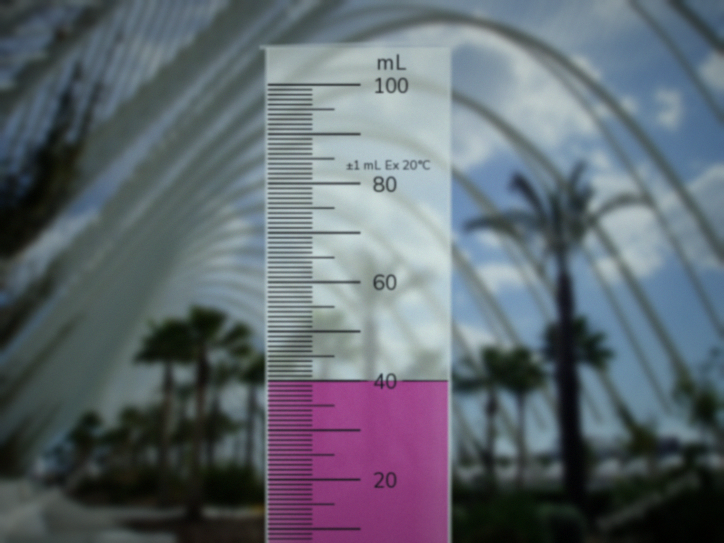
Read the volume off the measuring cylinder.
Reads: 40 mL
